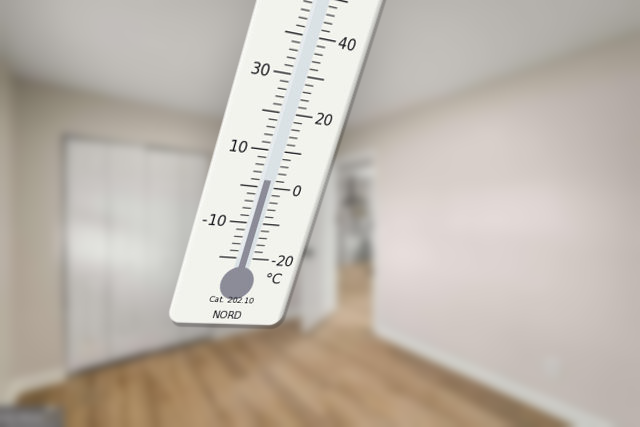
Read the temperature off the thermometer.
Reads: 2 °C
